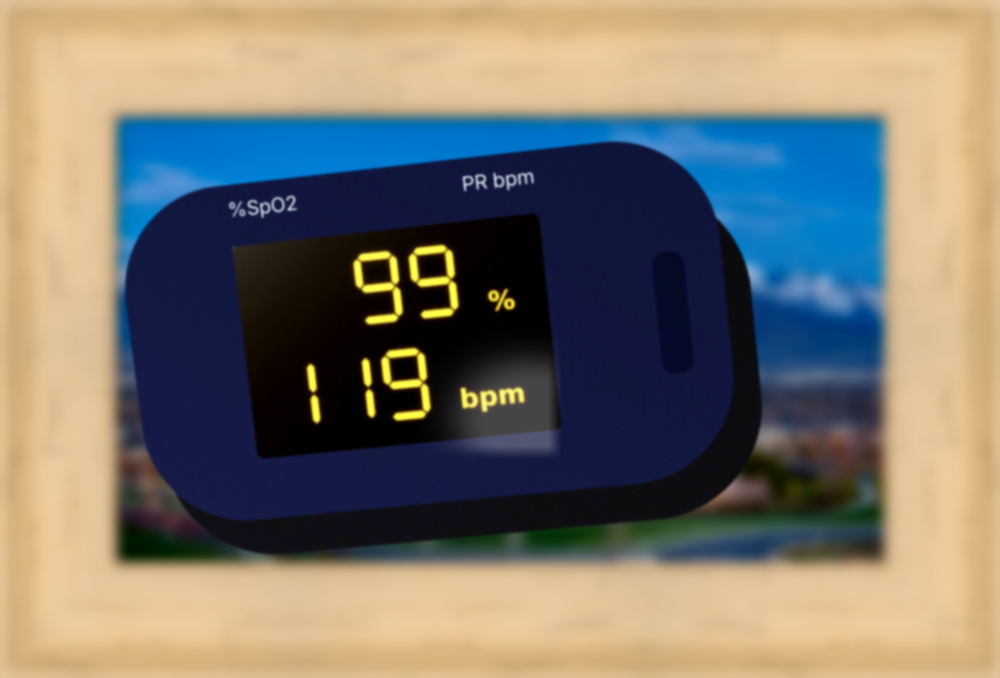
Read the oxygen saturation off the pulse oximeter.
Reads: 99 %
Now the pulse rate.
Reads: 119 bpm
